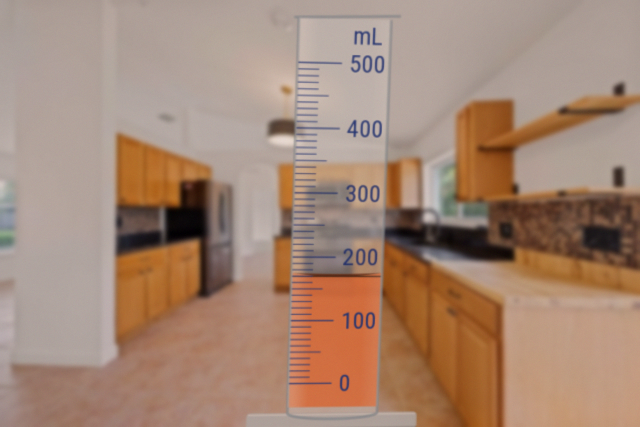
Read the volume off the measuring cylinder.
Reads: 170 mL
